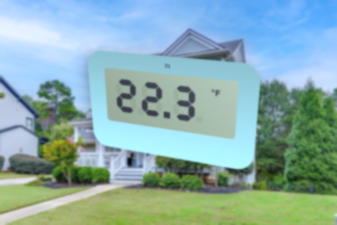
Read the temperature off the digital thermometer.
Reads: 22.3 °F
